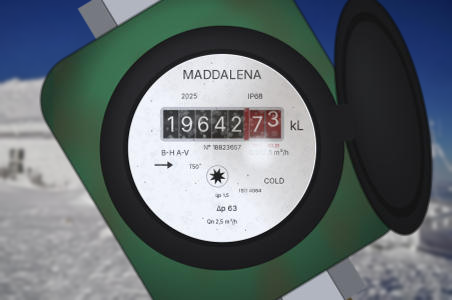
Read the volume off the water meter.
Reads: 19642.73 kL
